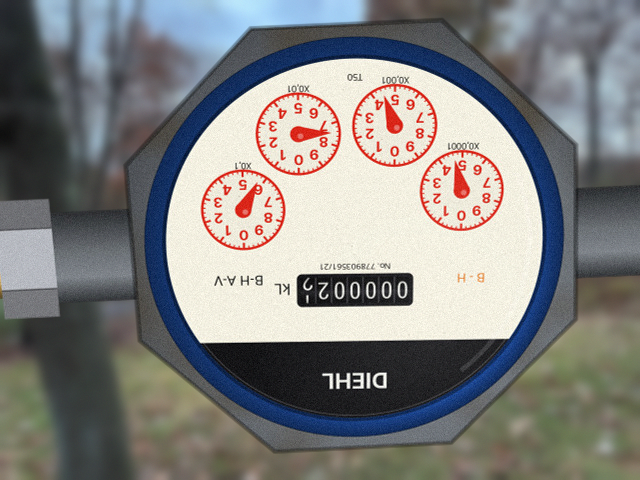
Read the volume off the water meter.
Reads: 21.5744 kL
